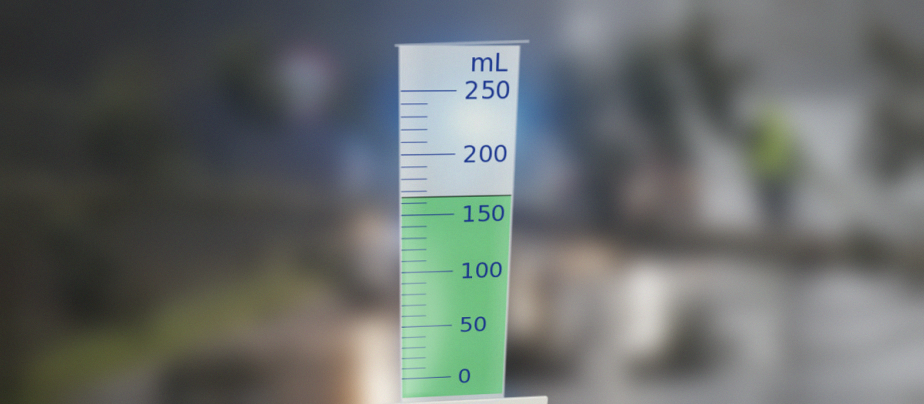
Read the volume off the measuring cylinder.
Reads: 165 mL
